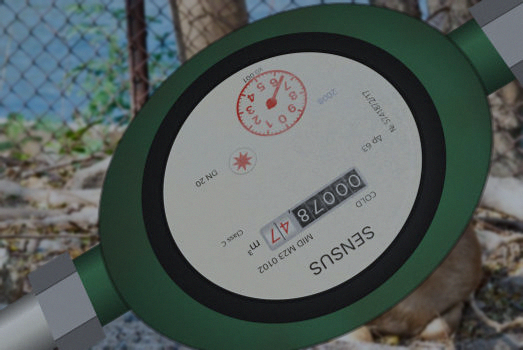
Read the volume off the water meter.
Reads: 78.476 m³
